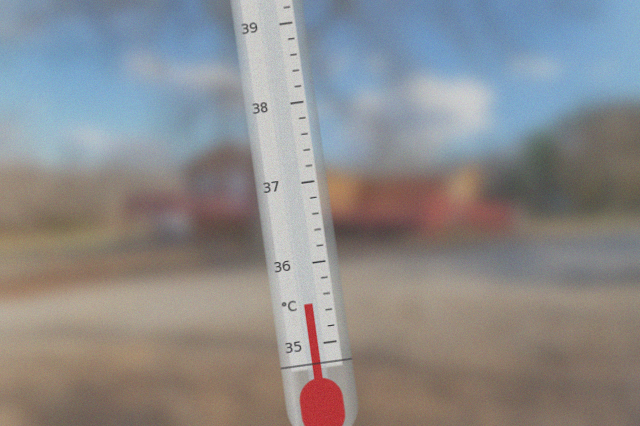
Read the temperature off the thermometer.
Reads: 35.5 °C
